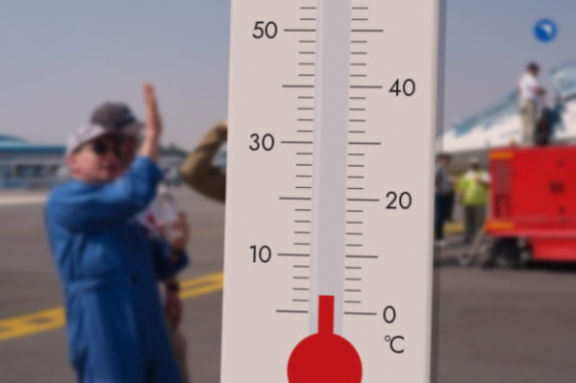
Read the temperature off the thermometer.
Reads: 3 °C
